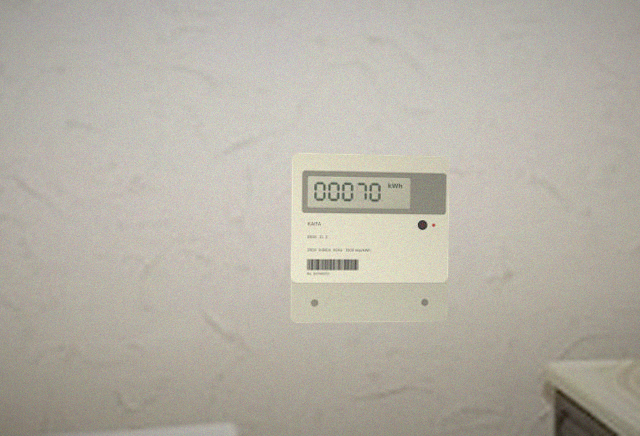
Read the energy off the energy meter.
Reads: 70 kWh
